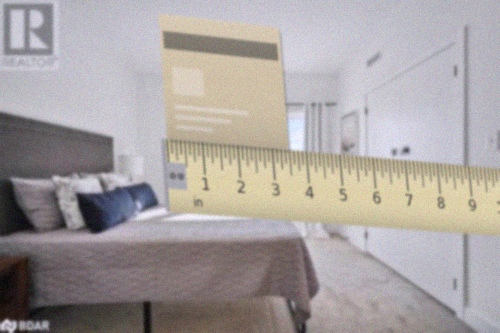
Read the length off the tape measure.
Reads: 3.5 in
